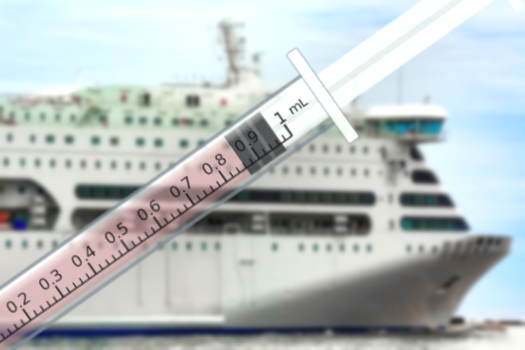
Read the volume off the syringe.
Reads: 0.86 mL
